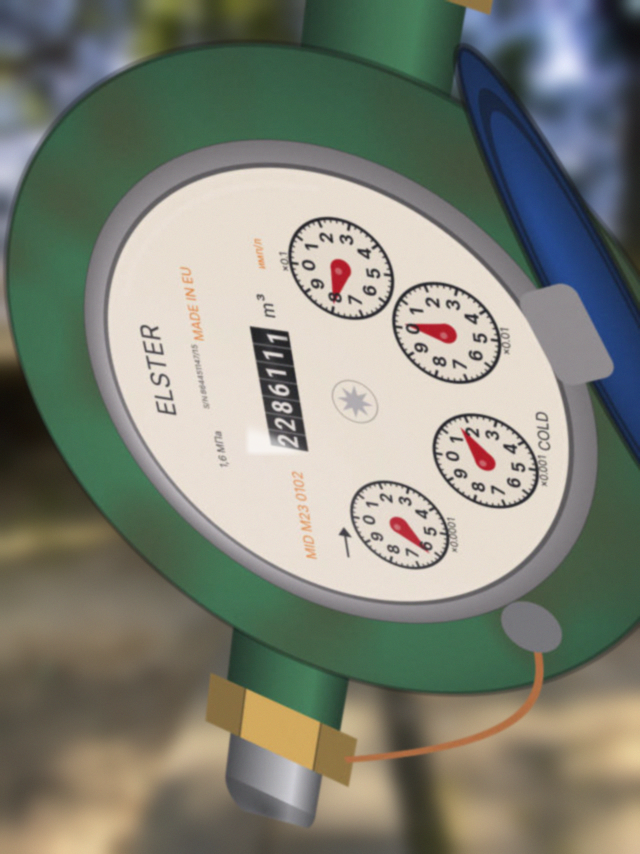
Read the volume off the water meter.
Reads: 2286110.8016 m³
